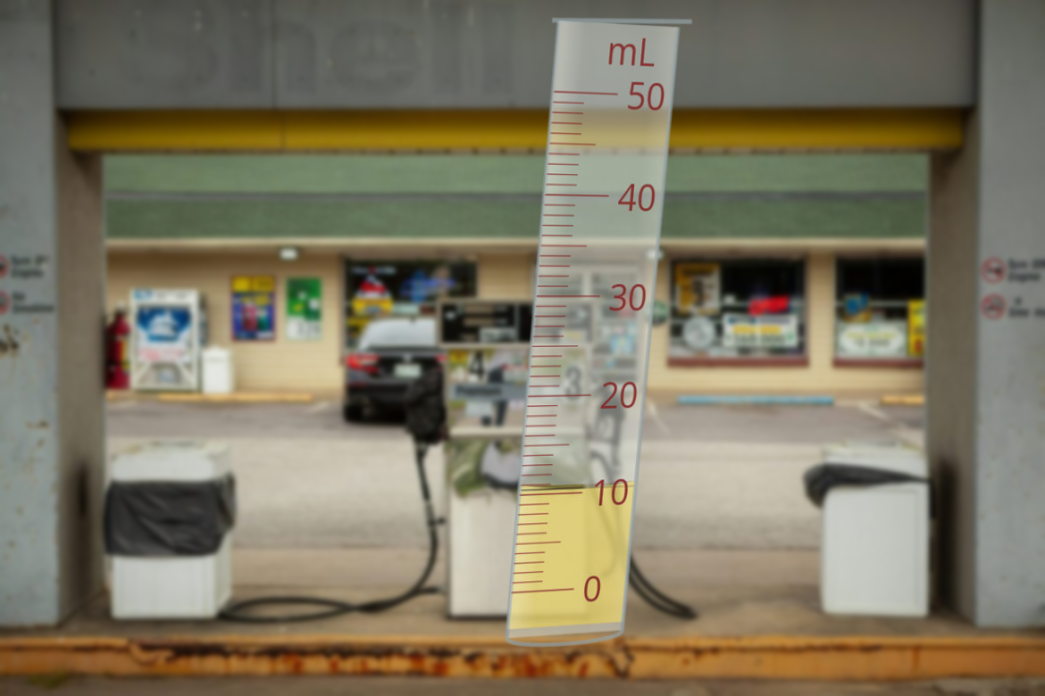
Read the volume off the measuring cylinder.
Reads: 10.5 mL
